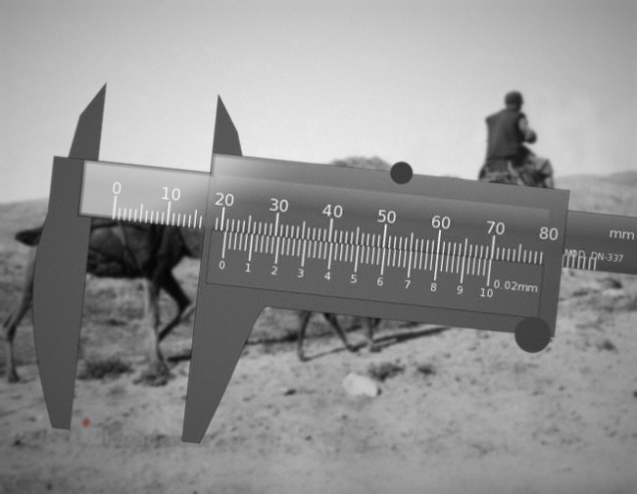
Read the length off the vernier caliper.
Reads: 20.8 mm
